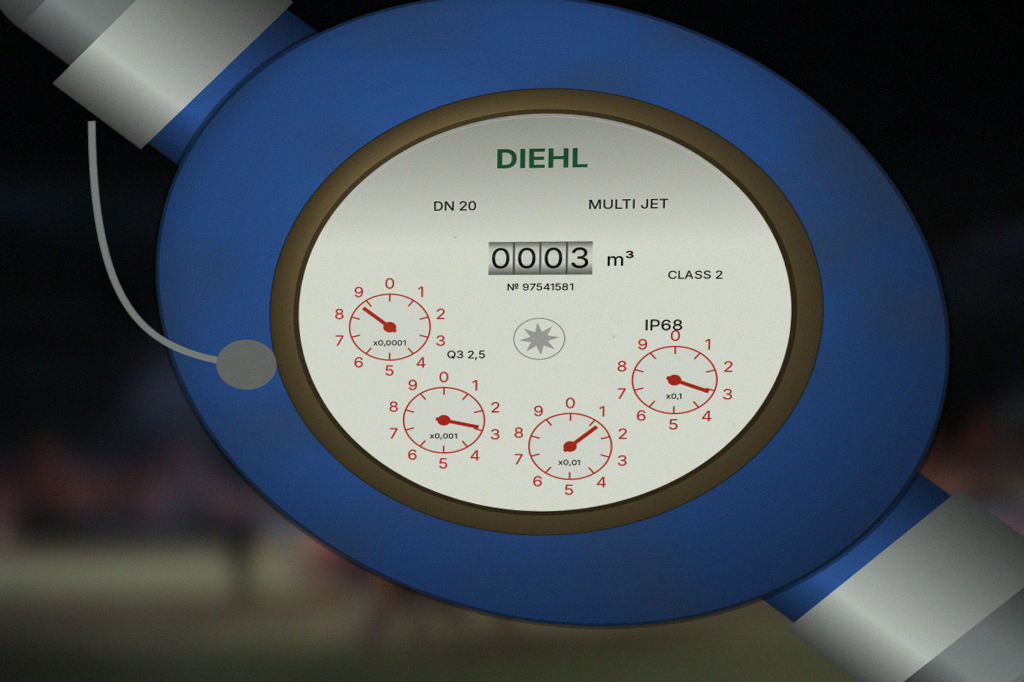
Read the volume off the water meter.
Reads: 3.3128 m³
